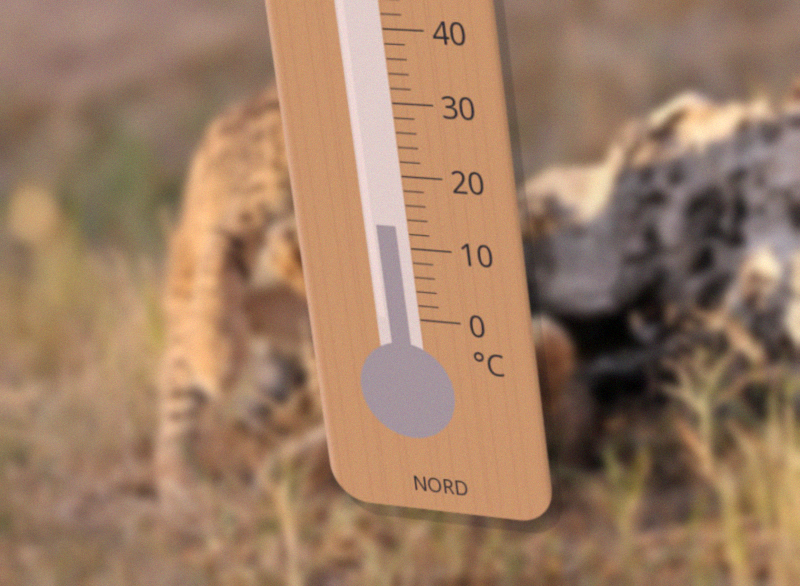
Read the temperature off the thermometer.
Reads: 13 °C
